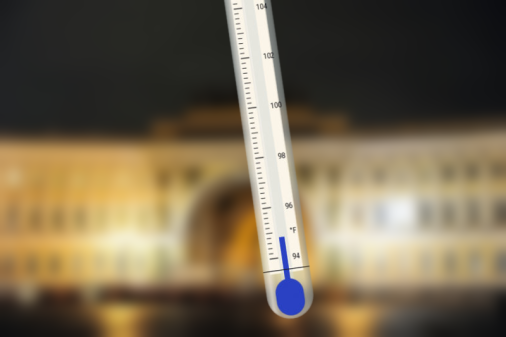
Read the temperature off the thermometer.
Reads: 94.8 °F
